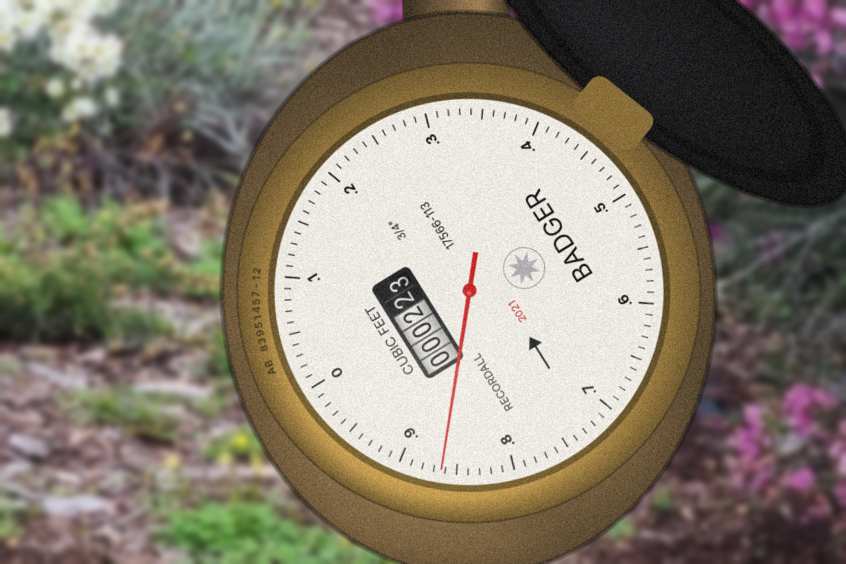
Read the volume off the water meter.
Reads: 222.86 ft³
